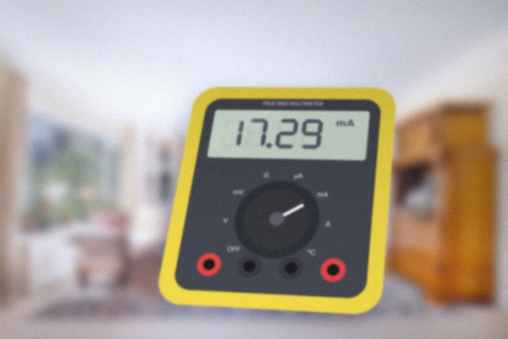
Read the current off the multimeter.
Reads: 17.29 mA
